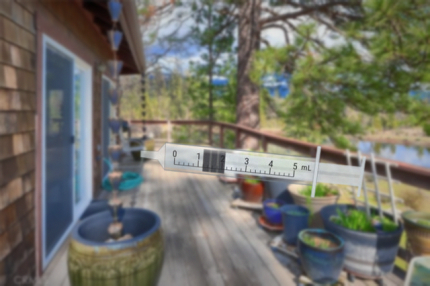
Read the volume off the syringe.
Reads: 1.2 mL
